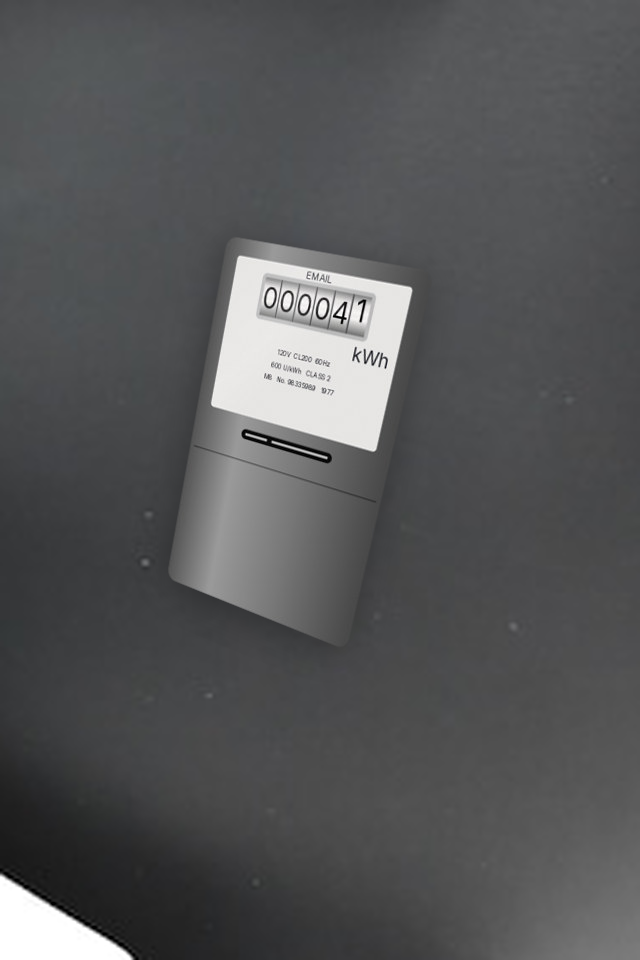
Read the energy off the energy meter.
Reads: 41 kWh
